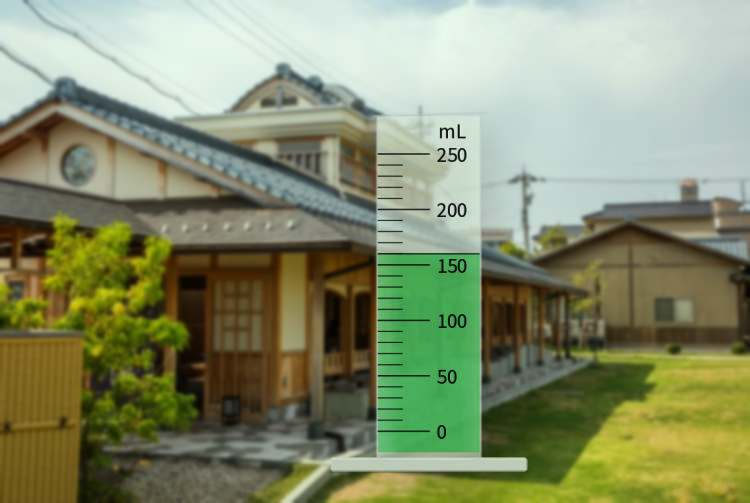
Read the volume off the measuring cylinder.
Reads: 160 mL
